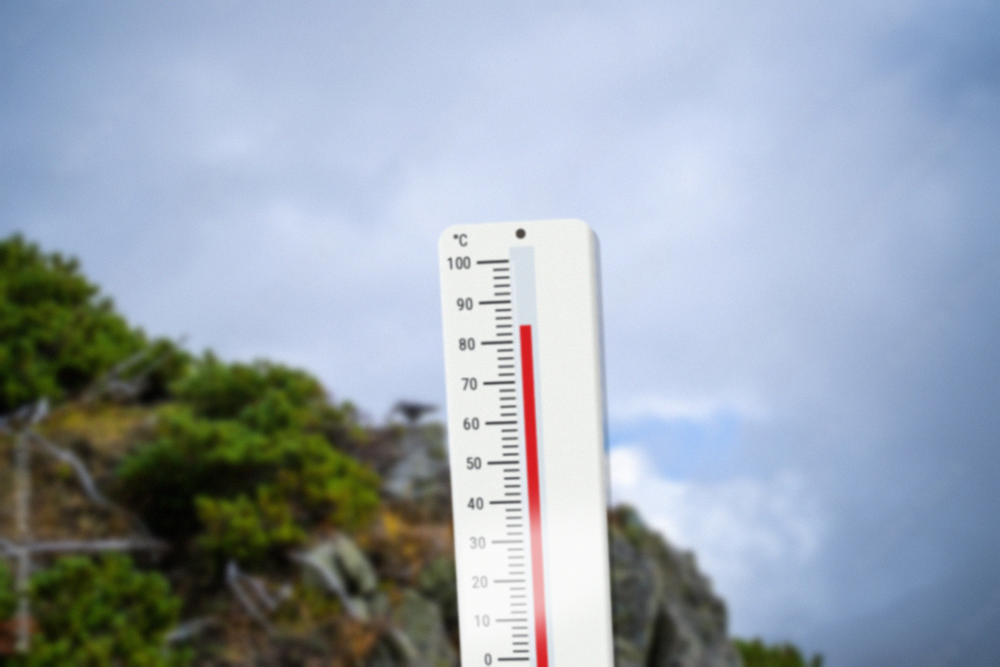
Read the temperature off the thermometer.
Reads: 84 °C
